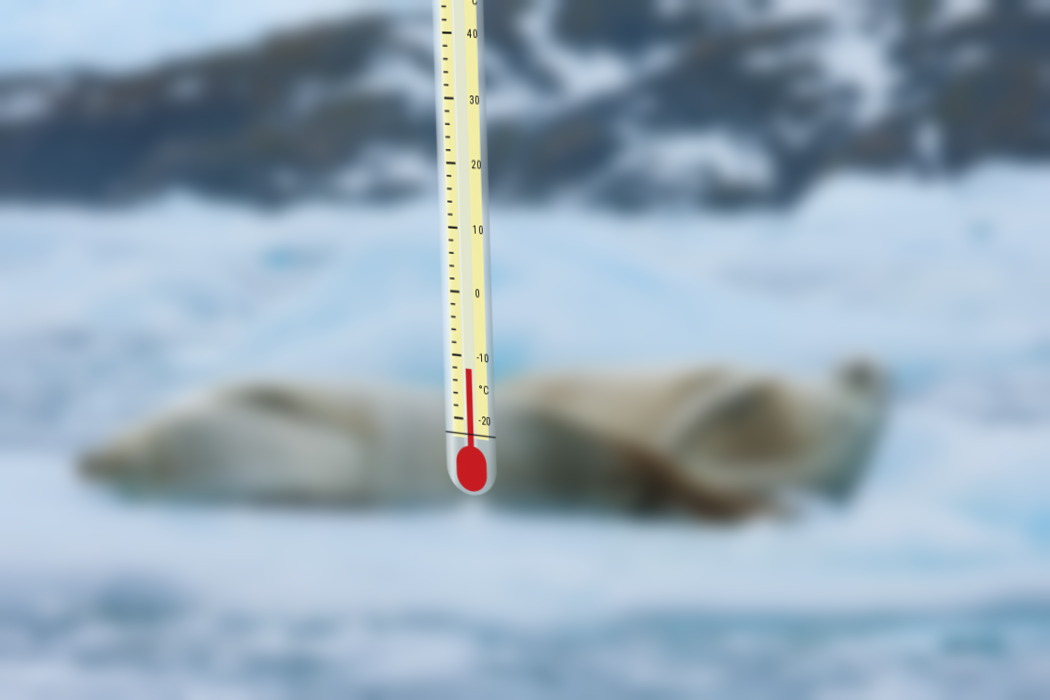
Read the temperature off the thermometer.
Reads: -12 °C
